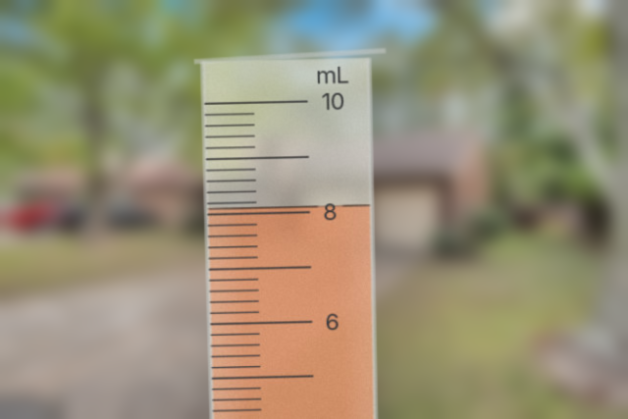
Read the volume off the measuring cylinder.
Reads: 8.1 mL
